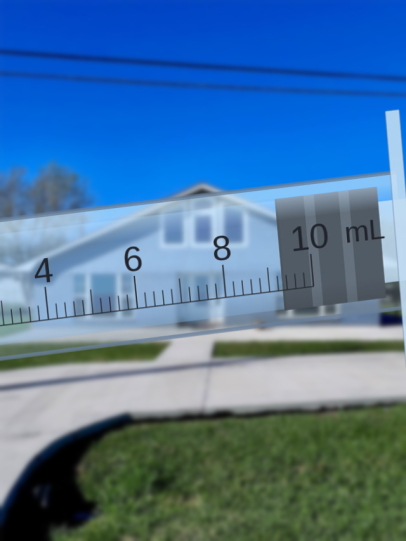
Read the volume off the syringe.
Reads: 9.3 mL
